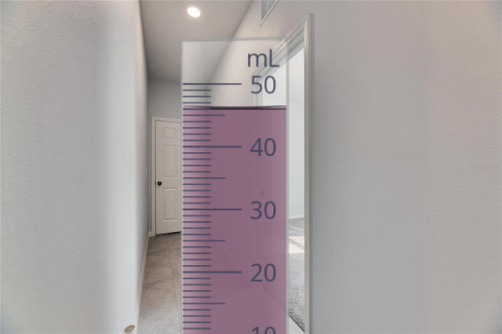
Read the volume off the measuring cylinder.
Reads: 46 mL
